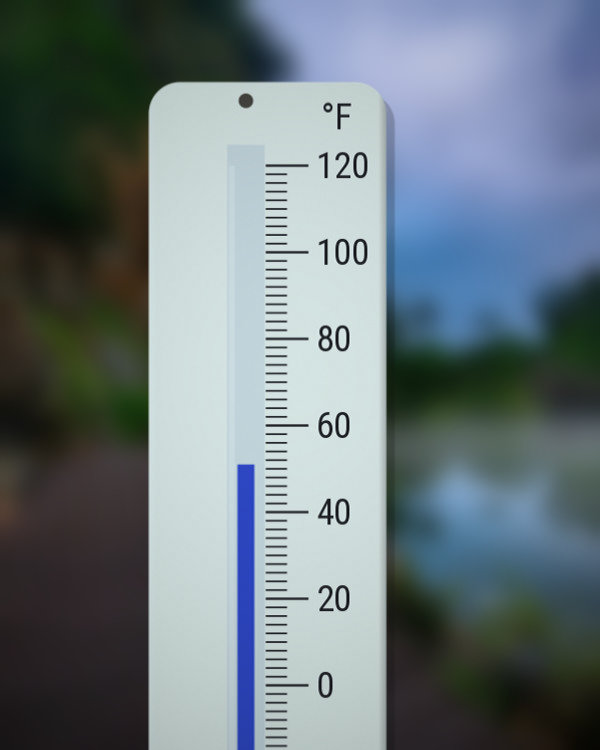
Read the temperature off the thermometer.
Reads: 51 °F
